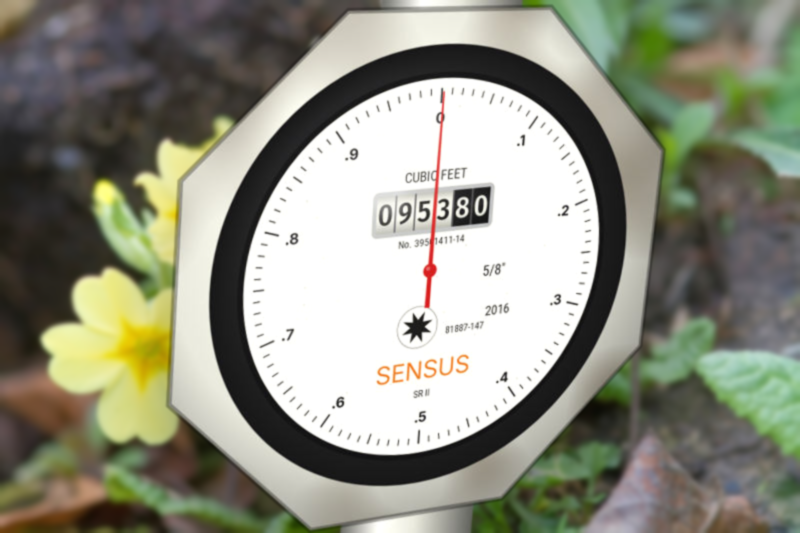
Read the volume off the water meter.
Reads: 95380.00 ft³
